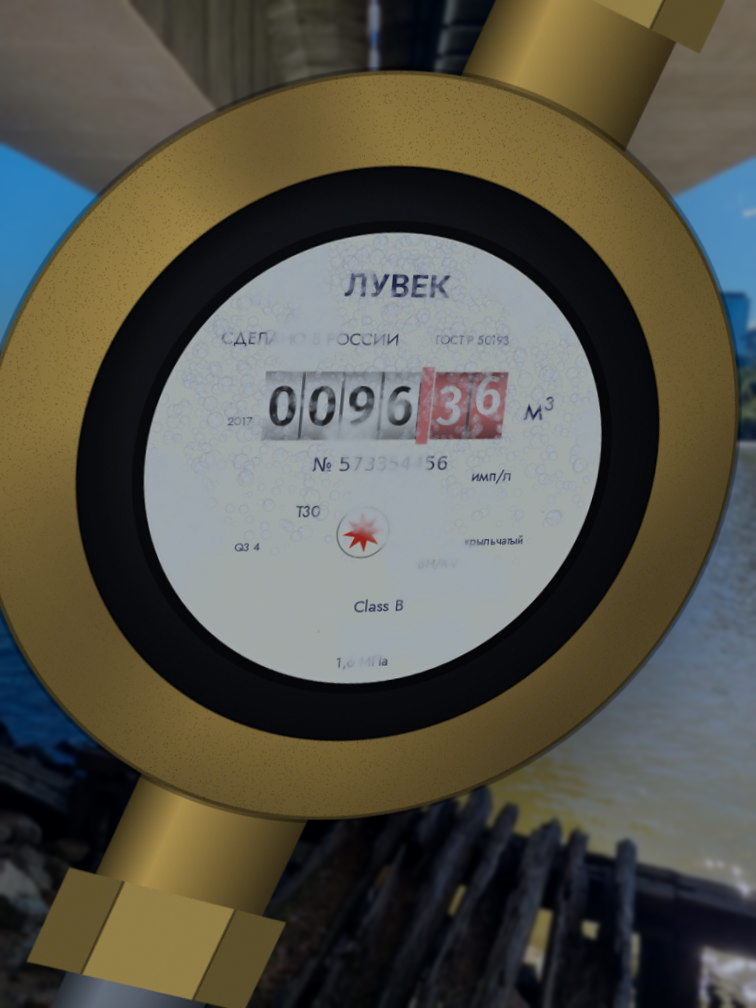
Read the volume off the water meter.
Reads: 96.36 m³
